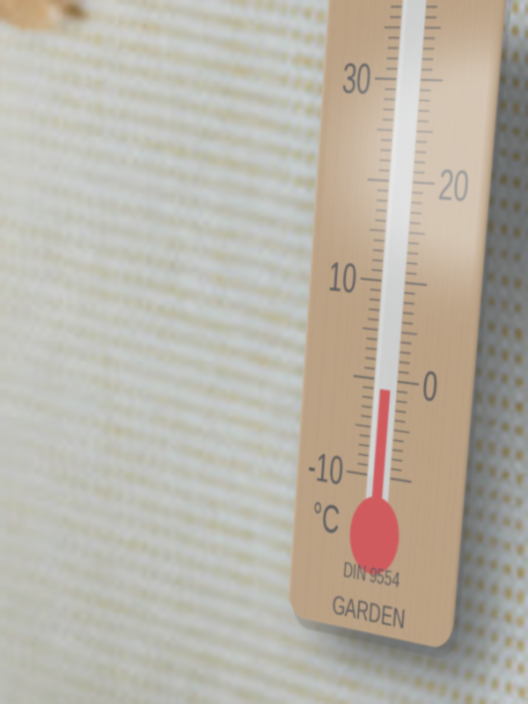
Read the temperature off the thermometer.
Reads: -1 °C
